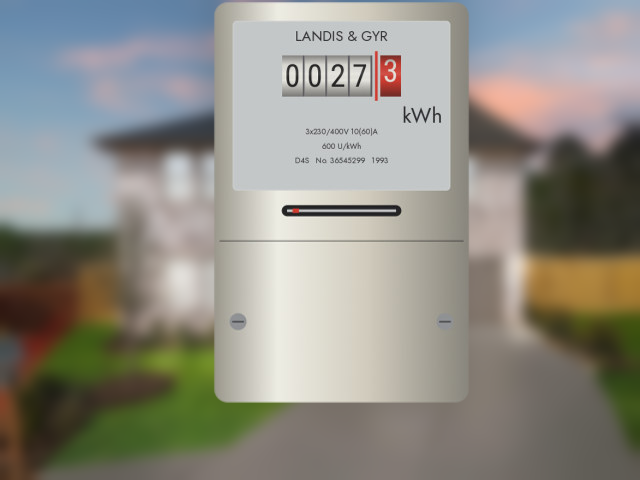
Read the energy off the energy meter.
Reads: 27.3 kWh
